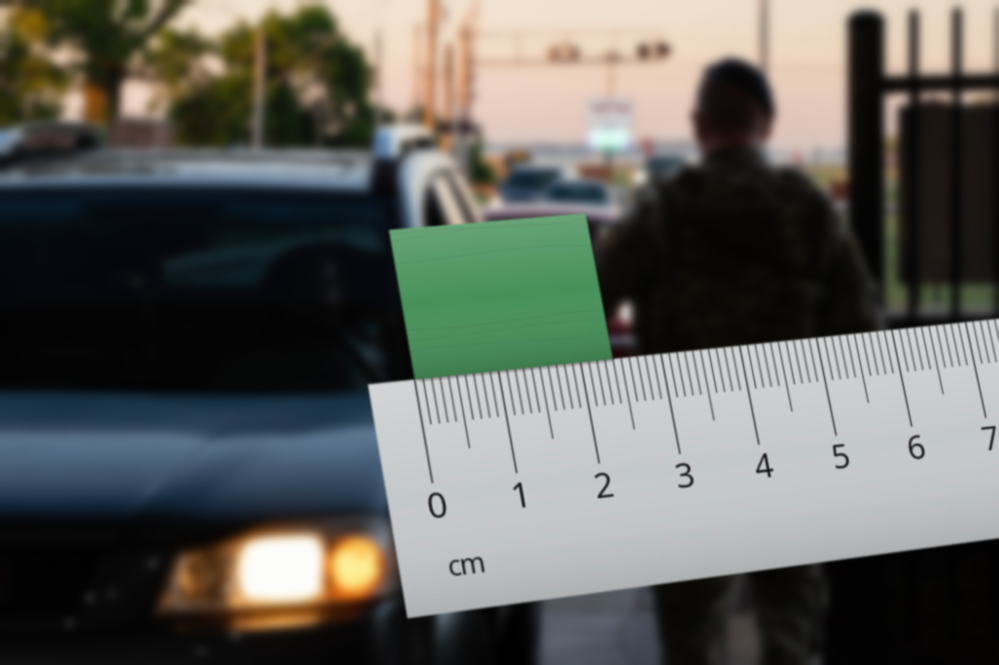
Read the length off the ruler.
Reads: 2.4 cm
